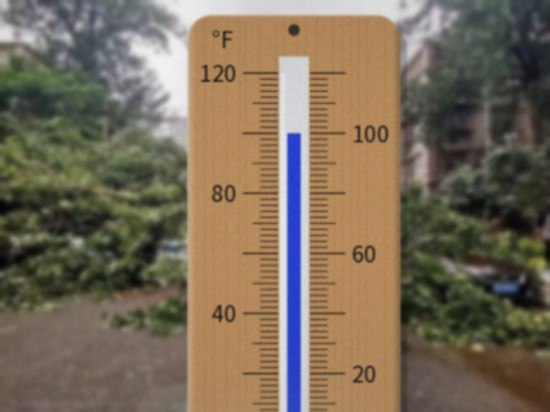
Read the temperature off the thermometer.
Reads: 100 °F
